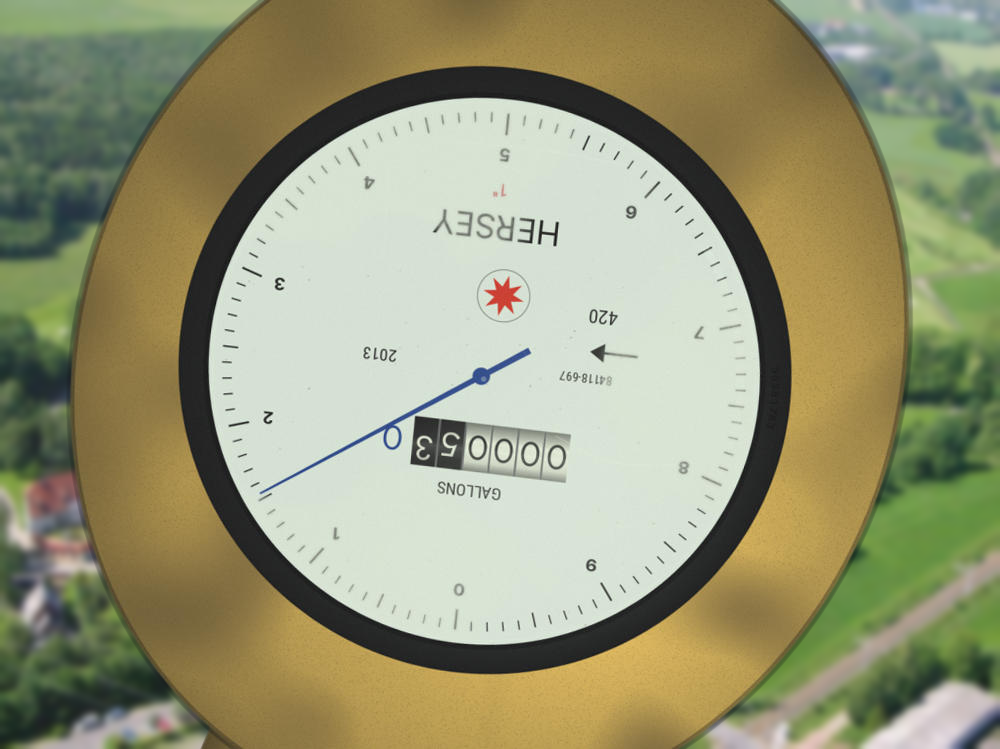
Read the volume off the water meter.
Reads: 531.5 gal
